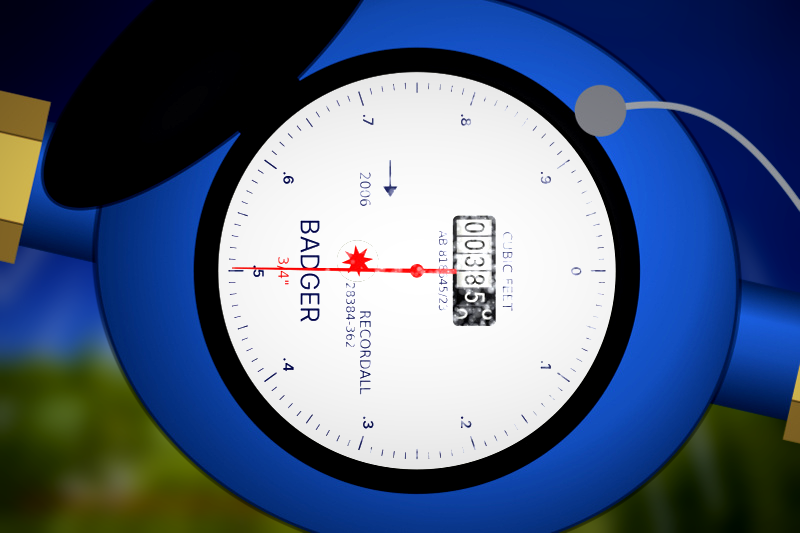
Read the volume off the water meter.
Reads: 3858.50 ft³
